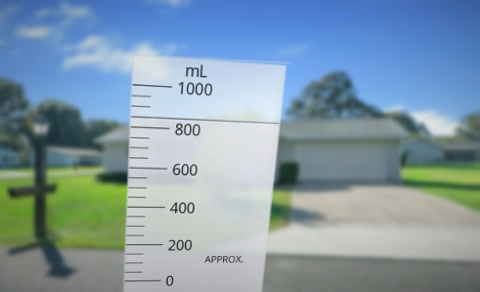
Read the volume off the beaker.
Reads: 850 mL
